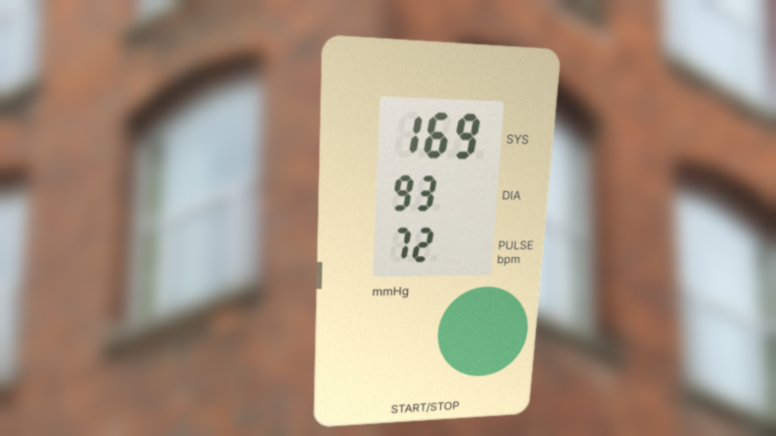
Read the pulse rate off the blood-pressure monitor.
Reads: 72 bpm
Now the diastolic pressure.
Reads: 93 mmHg
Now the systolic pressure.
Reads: 169 mmHg
